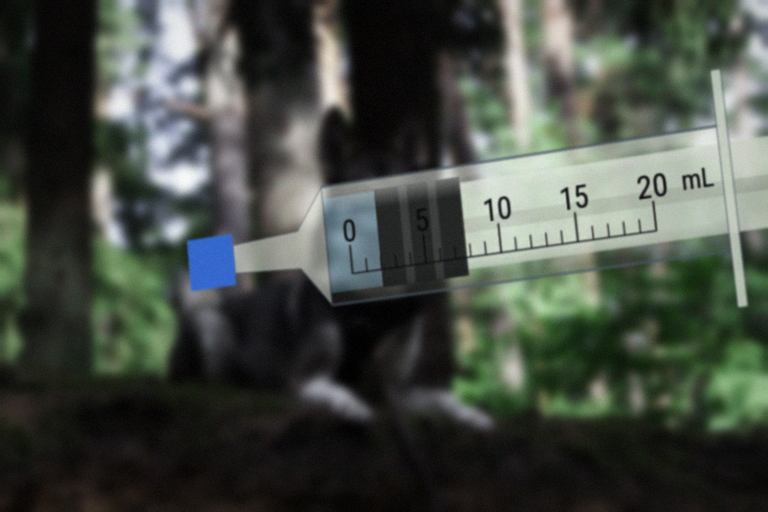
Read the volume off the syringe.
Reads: 2 mL
